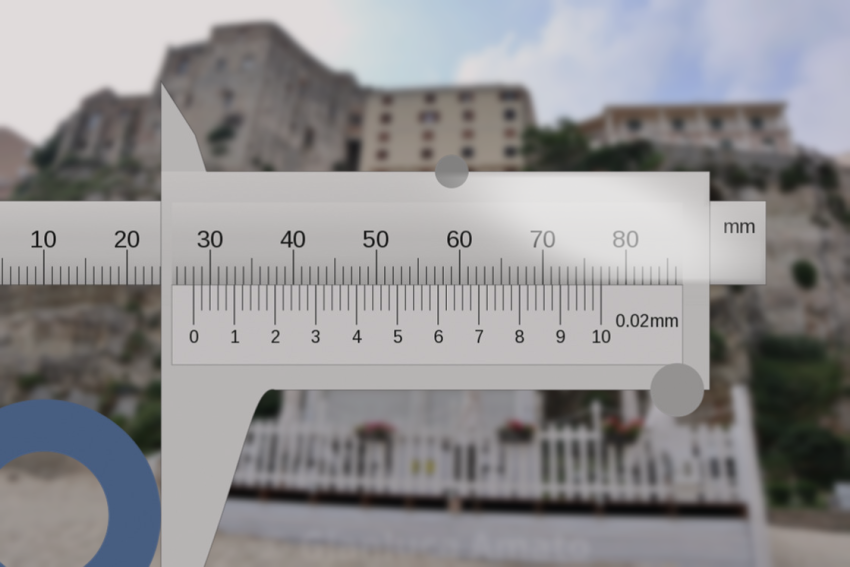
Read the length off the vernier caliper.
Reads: 28.0 mm
